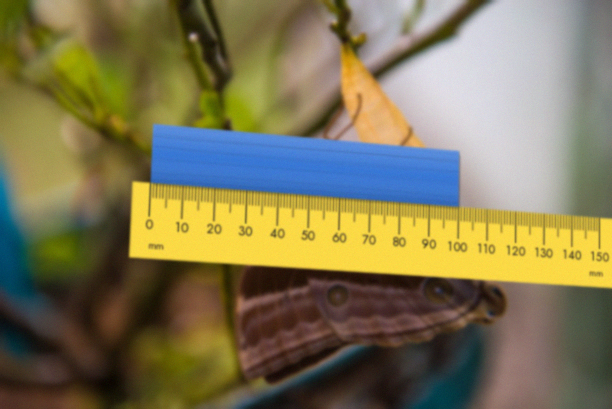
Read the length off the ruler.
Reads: 100 mm
